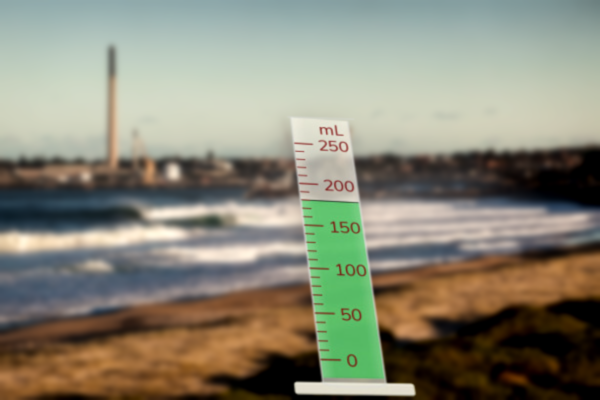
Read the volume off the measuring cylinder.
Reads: 180 mL
